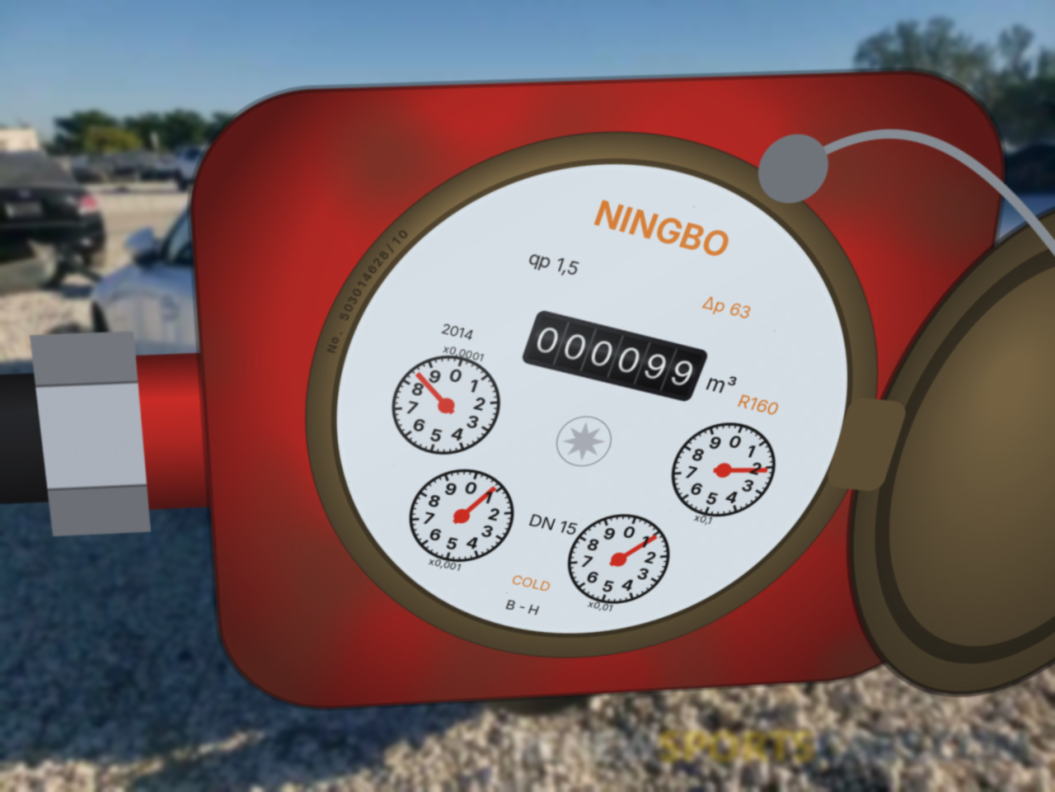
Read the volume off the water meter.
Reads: 99.2108 m³
